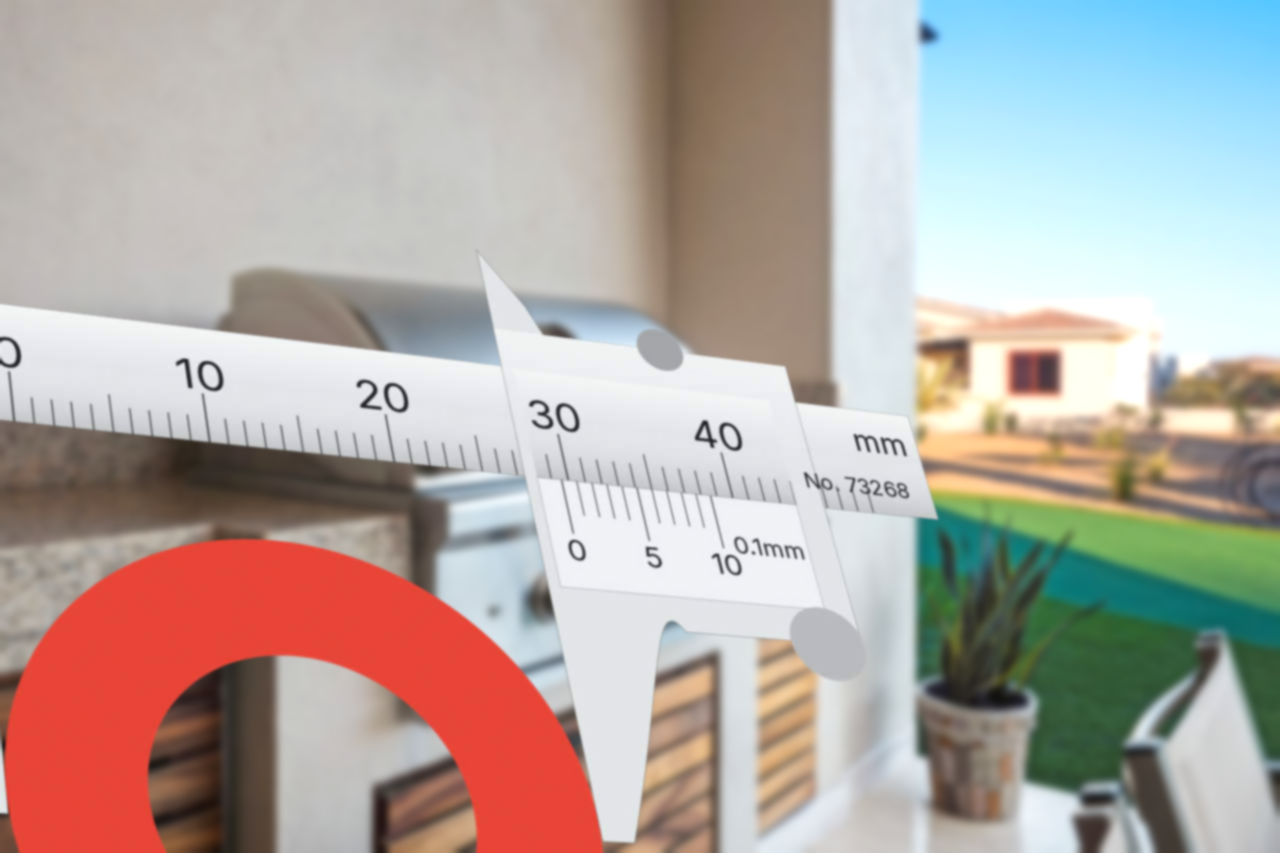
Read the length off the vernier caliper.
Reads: 29.6 mm
